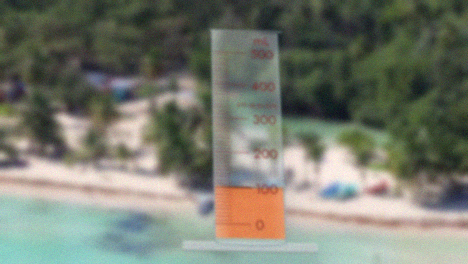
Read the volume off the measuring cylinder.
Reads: 100 mL
